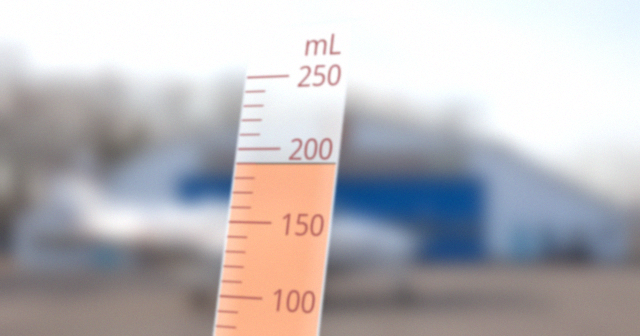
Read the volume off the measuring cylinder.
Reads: 190 mL
